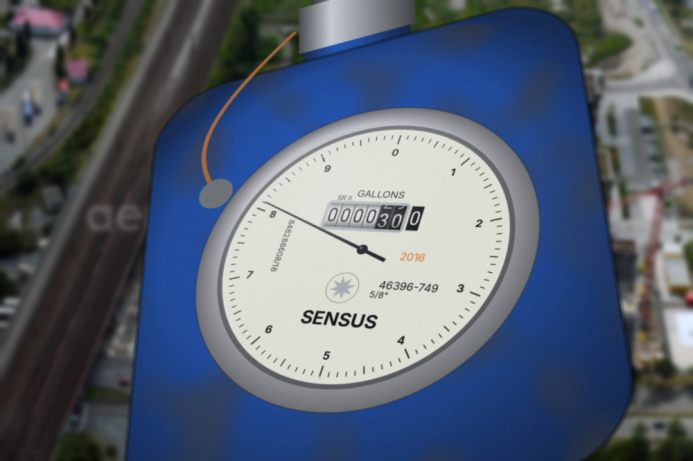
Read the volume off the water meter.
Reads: 298.1 gal
